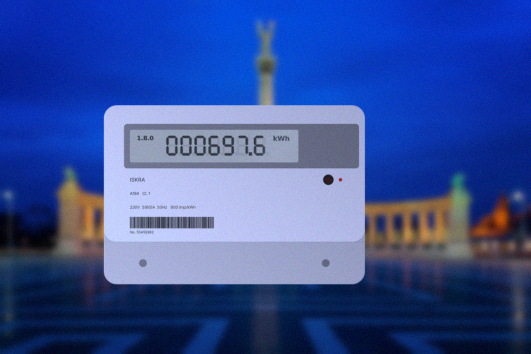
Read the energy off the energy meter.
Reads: 697.6 kWh
